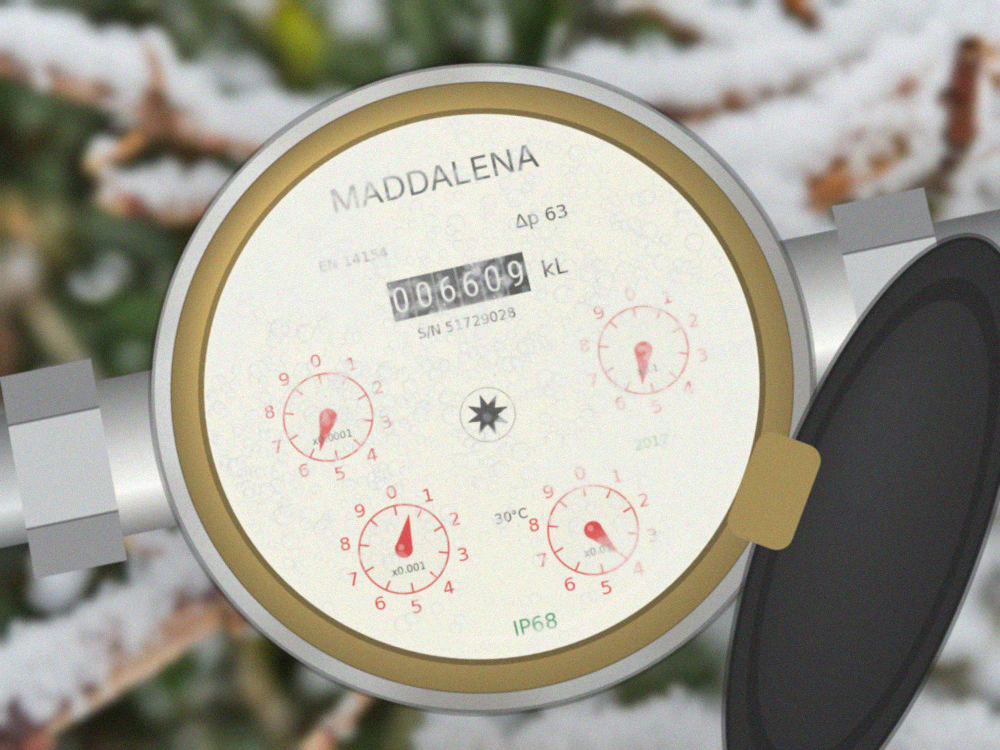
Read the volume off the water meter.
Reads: 6609.5405 kL
